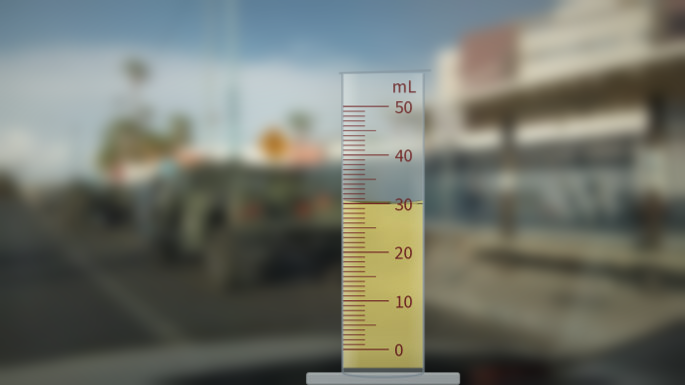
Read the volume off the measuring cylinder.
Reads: 30 mL
